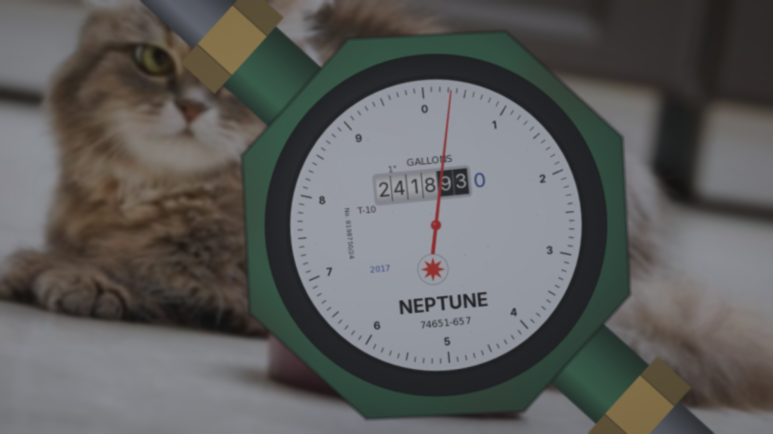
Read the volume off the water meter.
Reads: 2418930.3 gal
